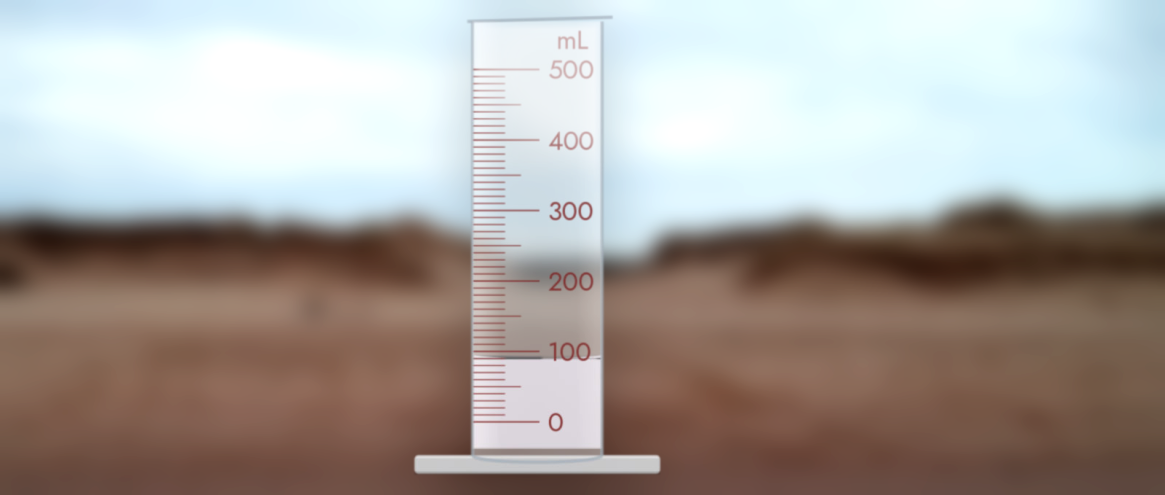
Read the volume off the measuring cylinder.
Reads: 90 mL
